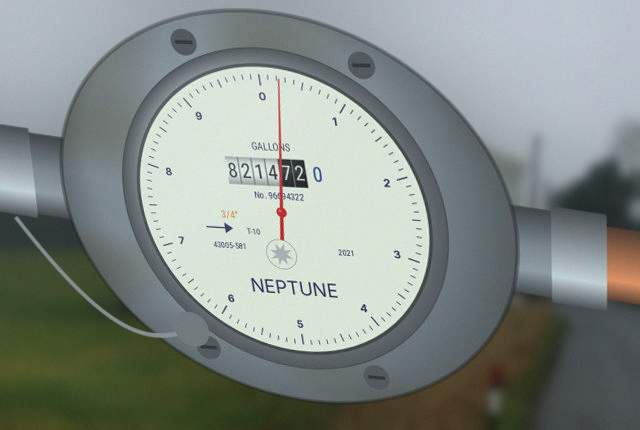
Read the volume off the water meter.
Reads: 8214720.2 gal
